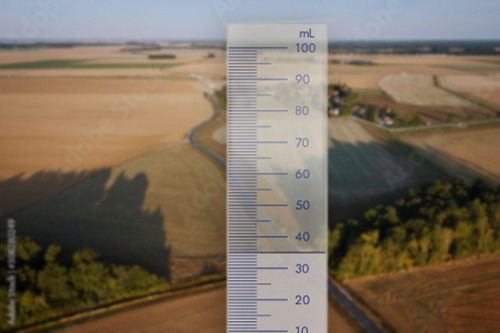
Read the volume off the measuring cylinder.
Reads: 35 mL
